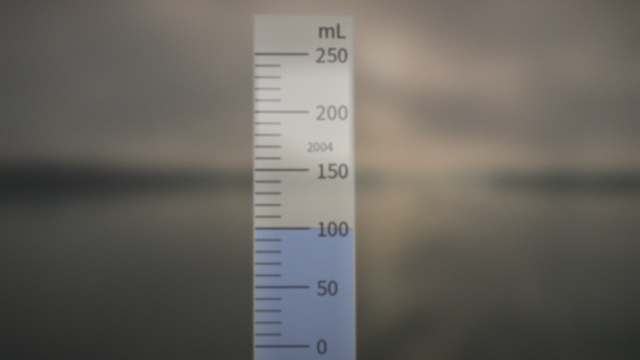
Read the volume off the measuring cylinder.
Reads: 100 mL
